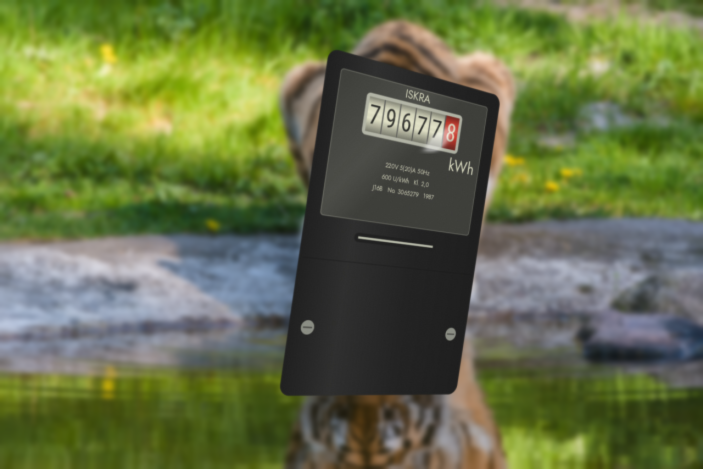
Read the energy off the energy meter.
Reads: 79677.8 kWh
